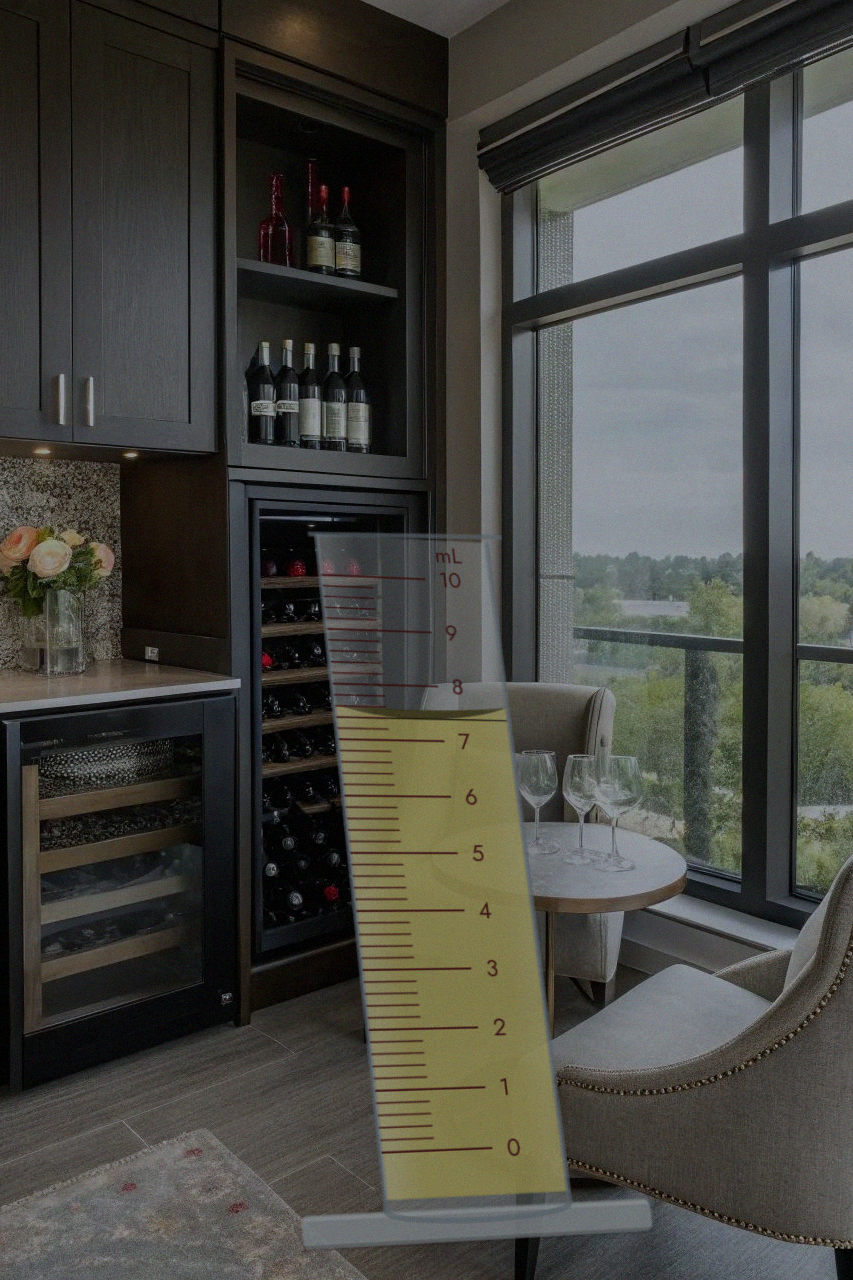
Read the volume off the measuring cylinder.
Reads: 7.4 mL
